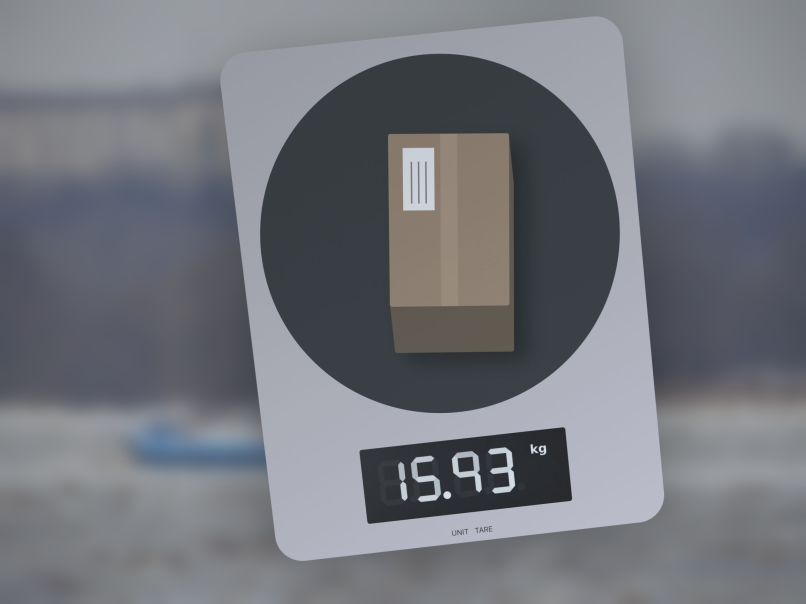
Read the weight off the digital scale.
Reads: 15.93 kg
